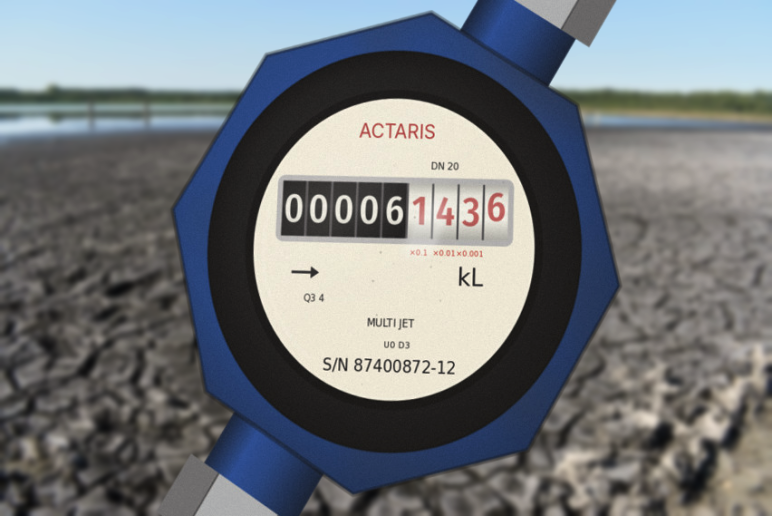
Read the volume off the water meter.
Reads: 6.1436 kL
